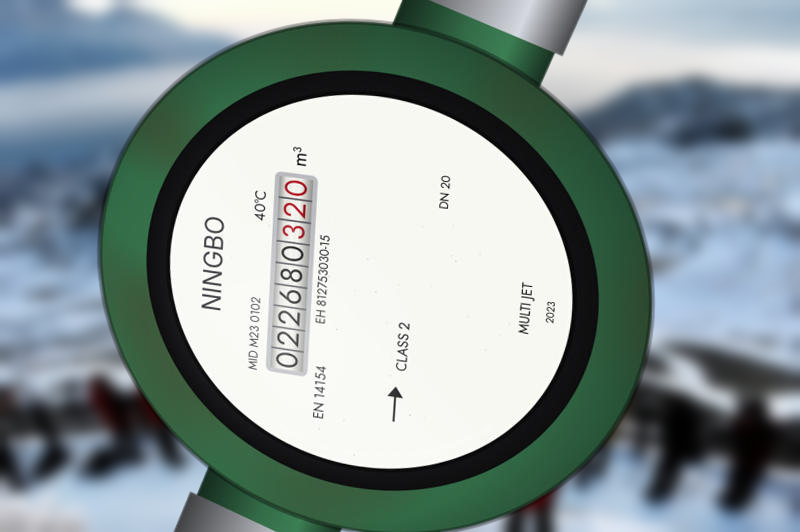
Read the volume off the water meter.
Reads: 22680.320 m³
